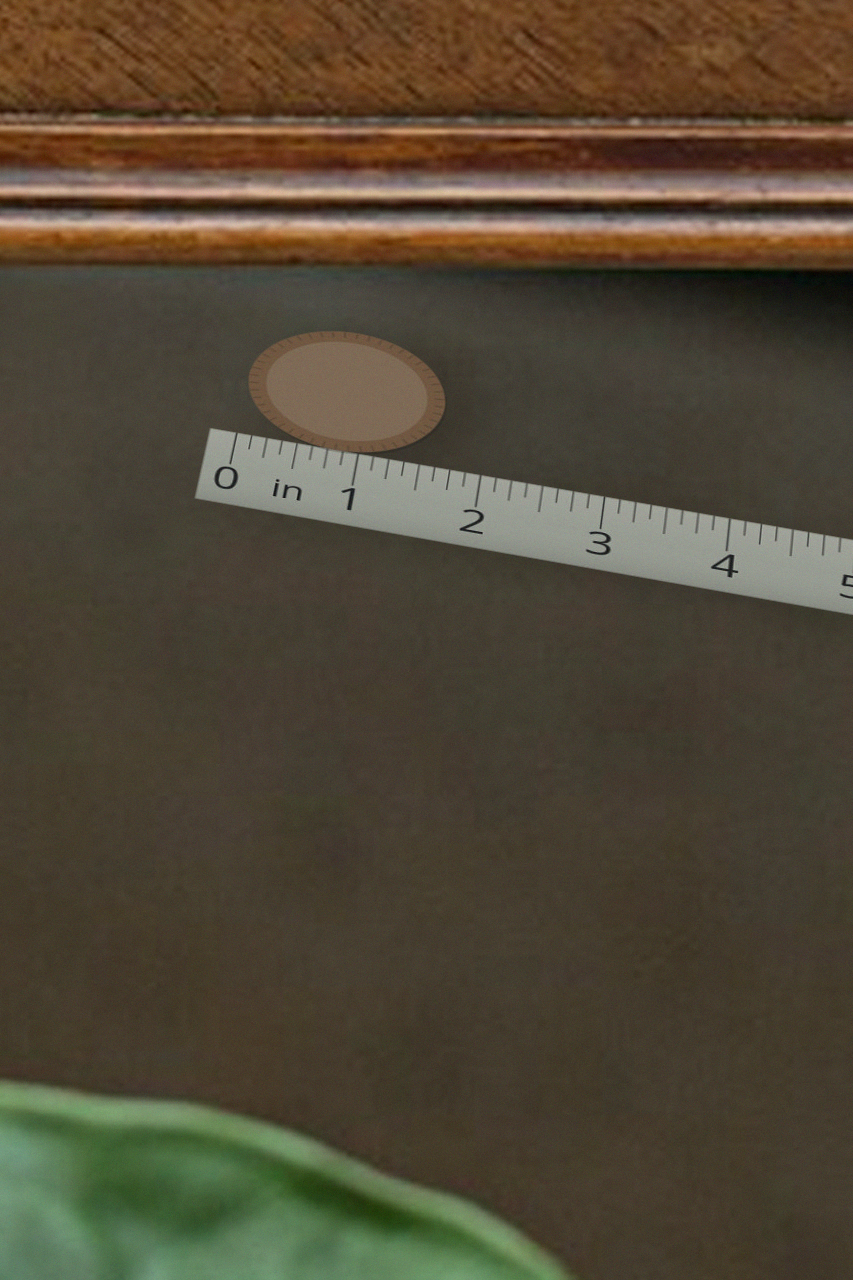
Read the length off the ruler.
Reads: 1.625 in
